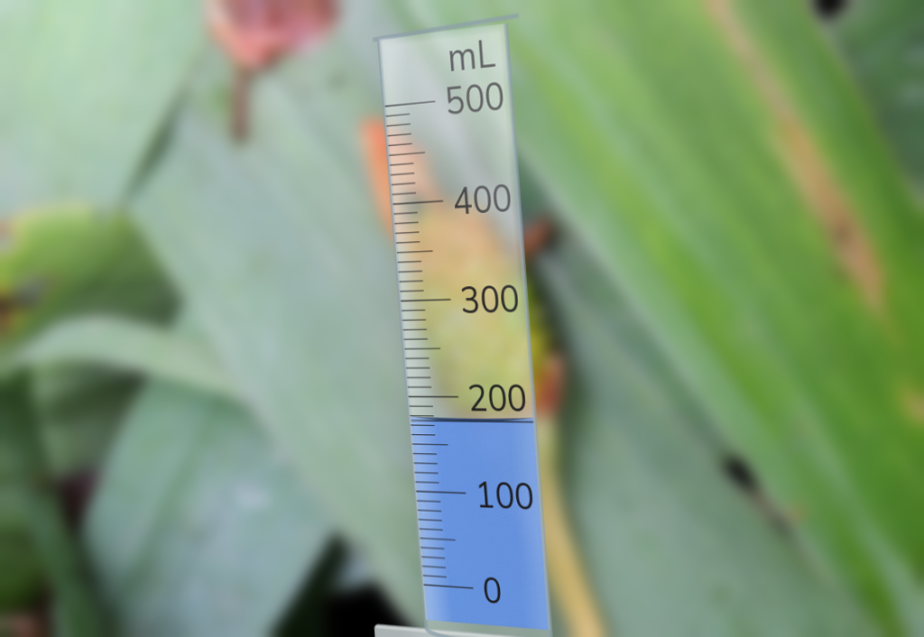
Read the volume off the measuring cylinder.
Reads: 175 mL
